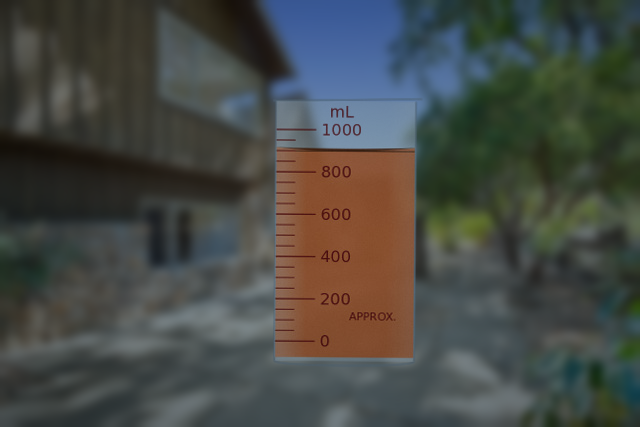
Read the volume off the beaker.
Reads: 900 mL
